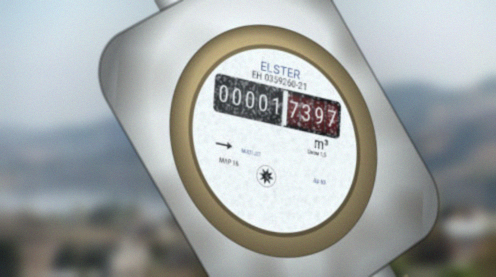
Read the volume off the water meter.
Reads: 1.7397 m³
